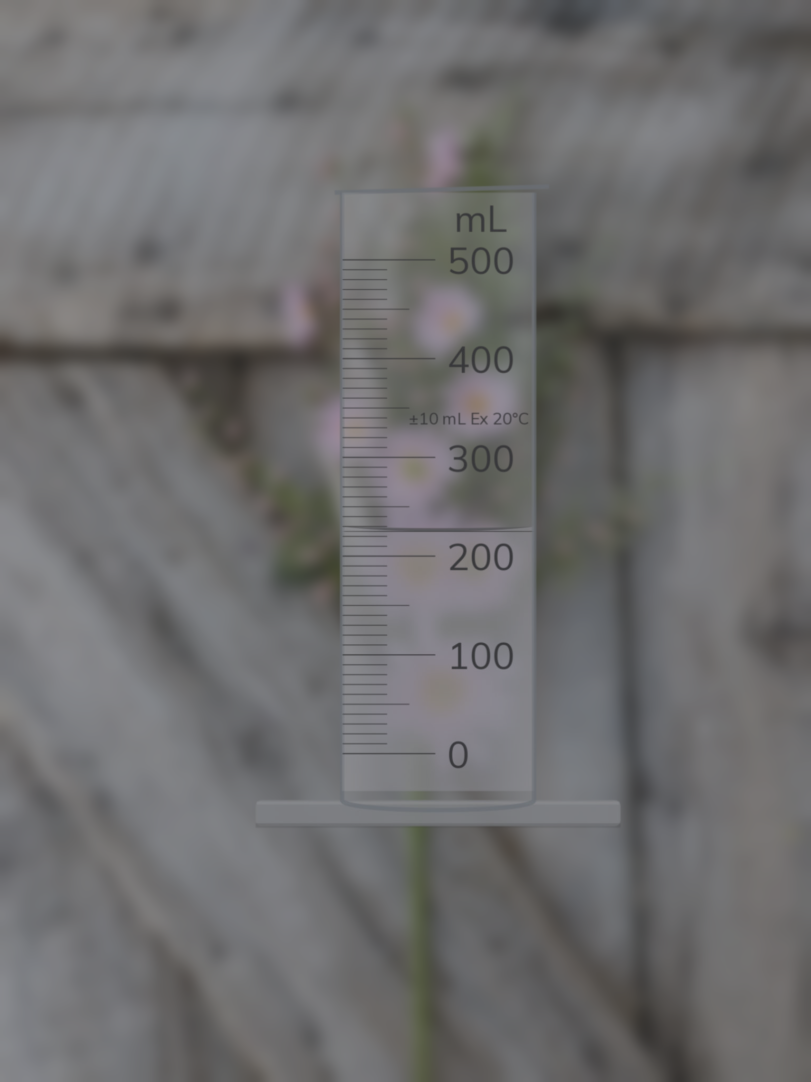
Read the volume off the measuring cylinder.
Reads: 225 mL
